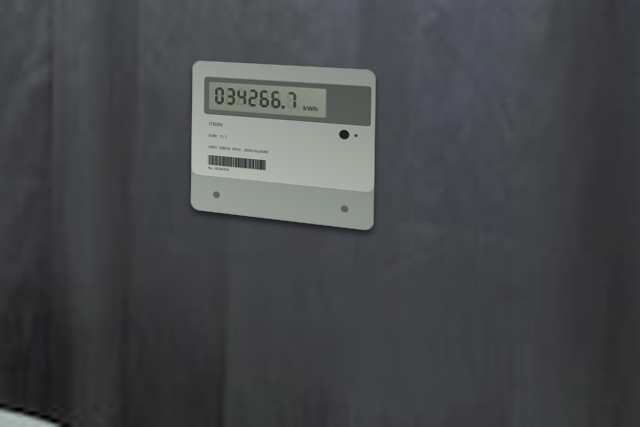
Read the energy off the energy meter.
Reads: 34266.7 kWh
